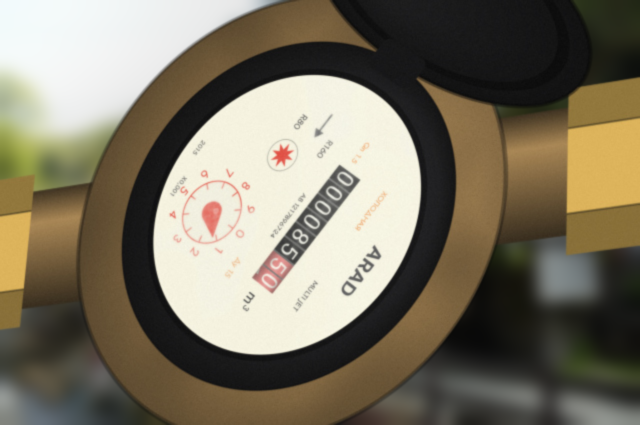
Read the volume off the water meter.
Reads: 85.501 m³
